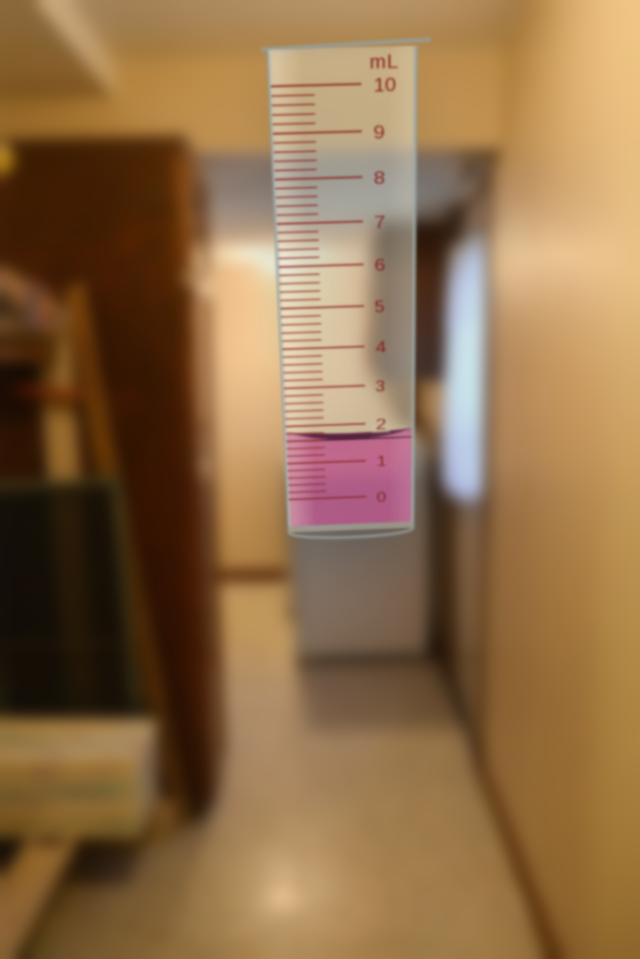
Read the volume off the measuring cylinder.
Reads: 1.6 mL
